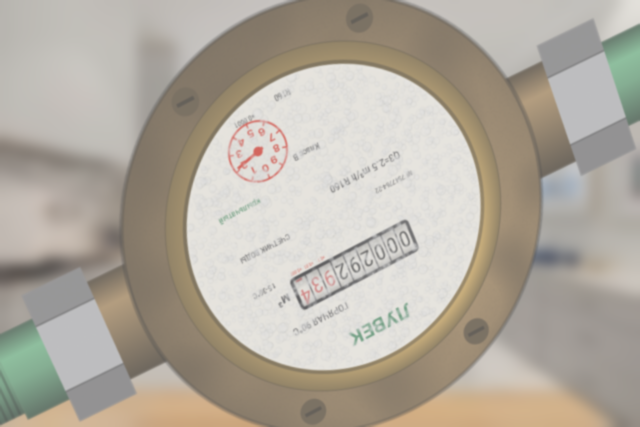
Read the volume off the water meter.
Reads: 292.9342 m³
